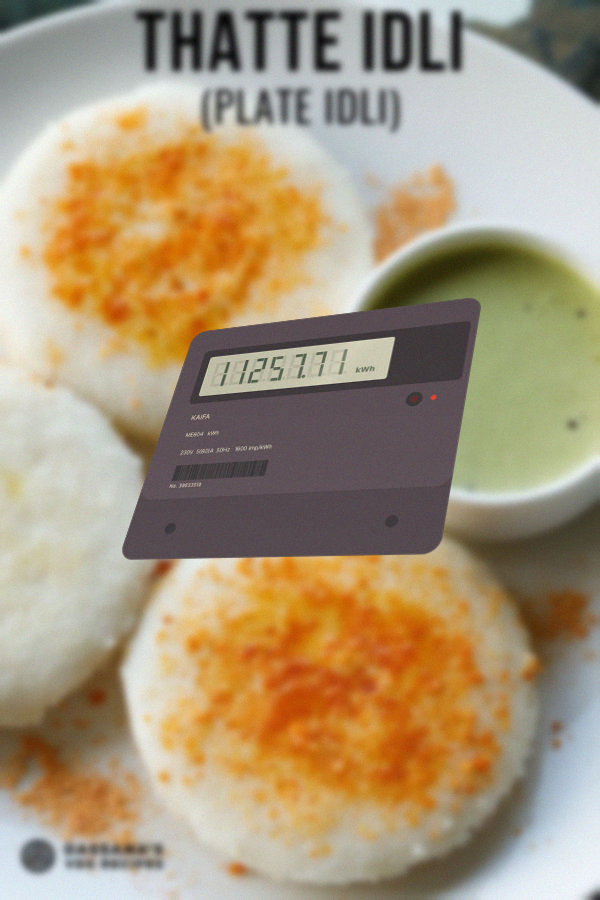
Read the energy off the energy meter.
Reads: 11257.71 kWh
